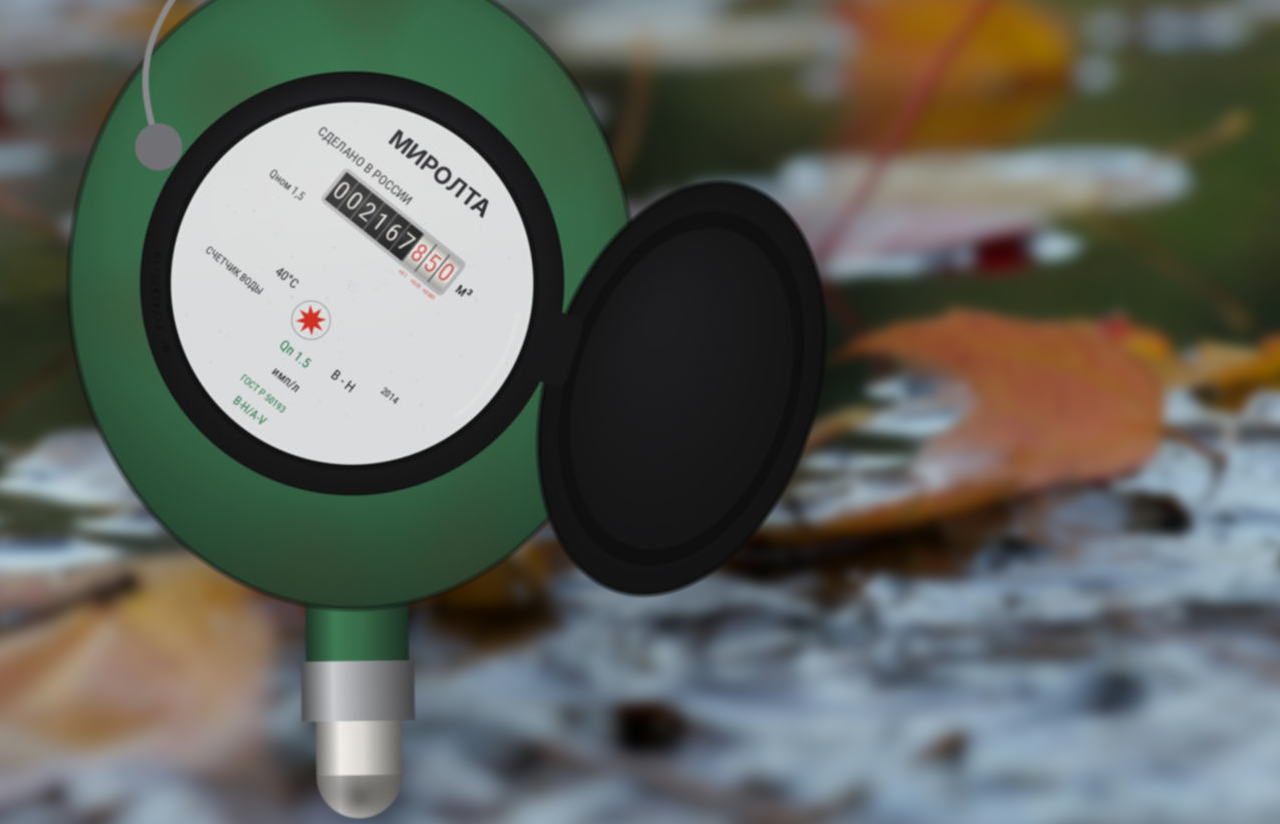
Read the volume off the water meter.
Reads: 2167.850 m³
